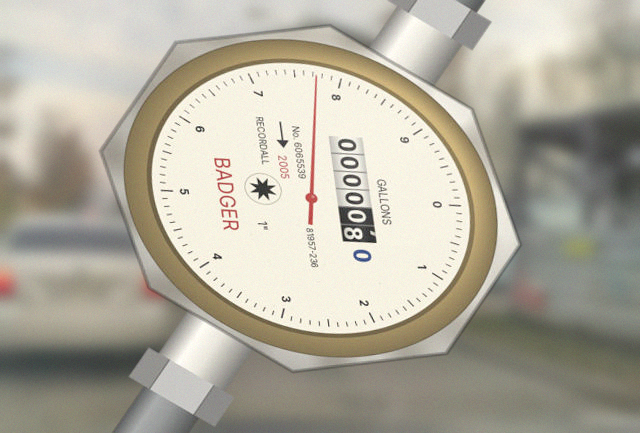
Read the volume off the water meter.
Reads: 77.7 gal
